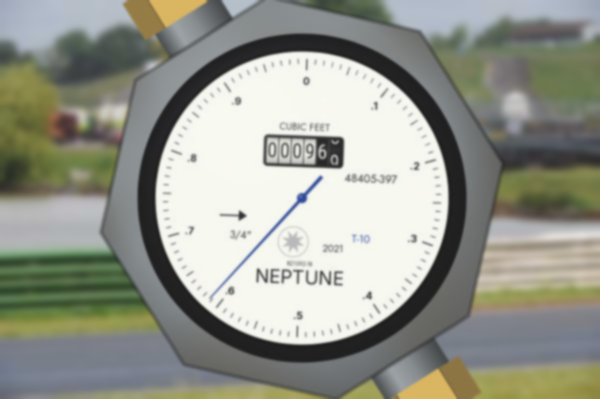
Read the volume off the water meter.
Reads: 968.61 ft³
